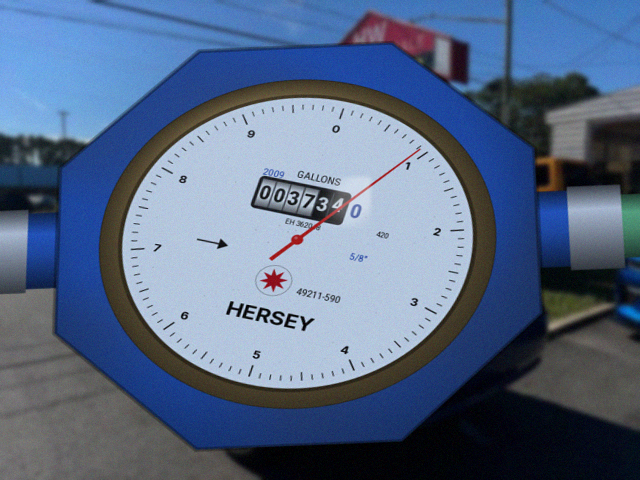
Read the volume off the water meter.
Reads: 37340.9 gal
